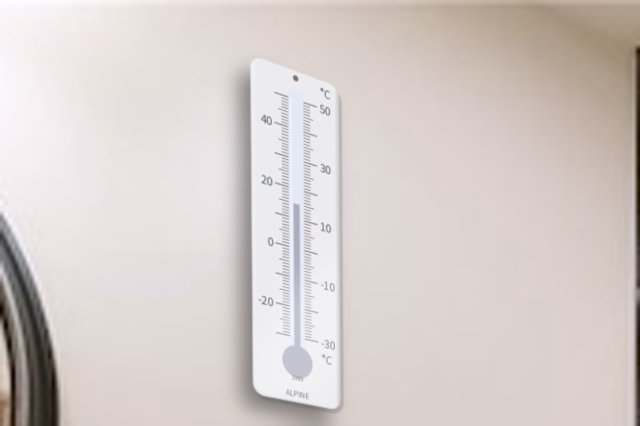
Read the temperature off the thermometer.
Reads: 15 °C
